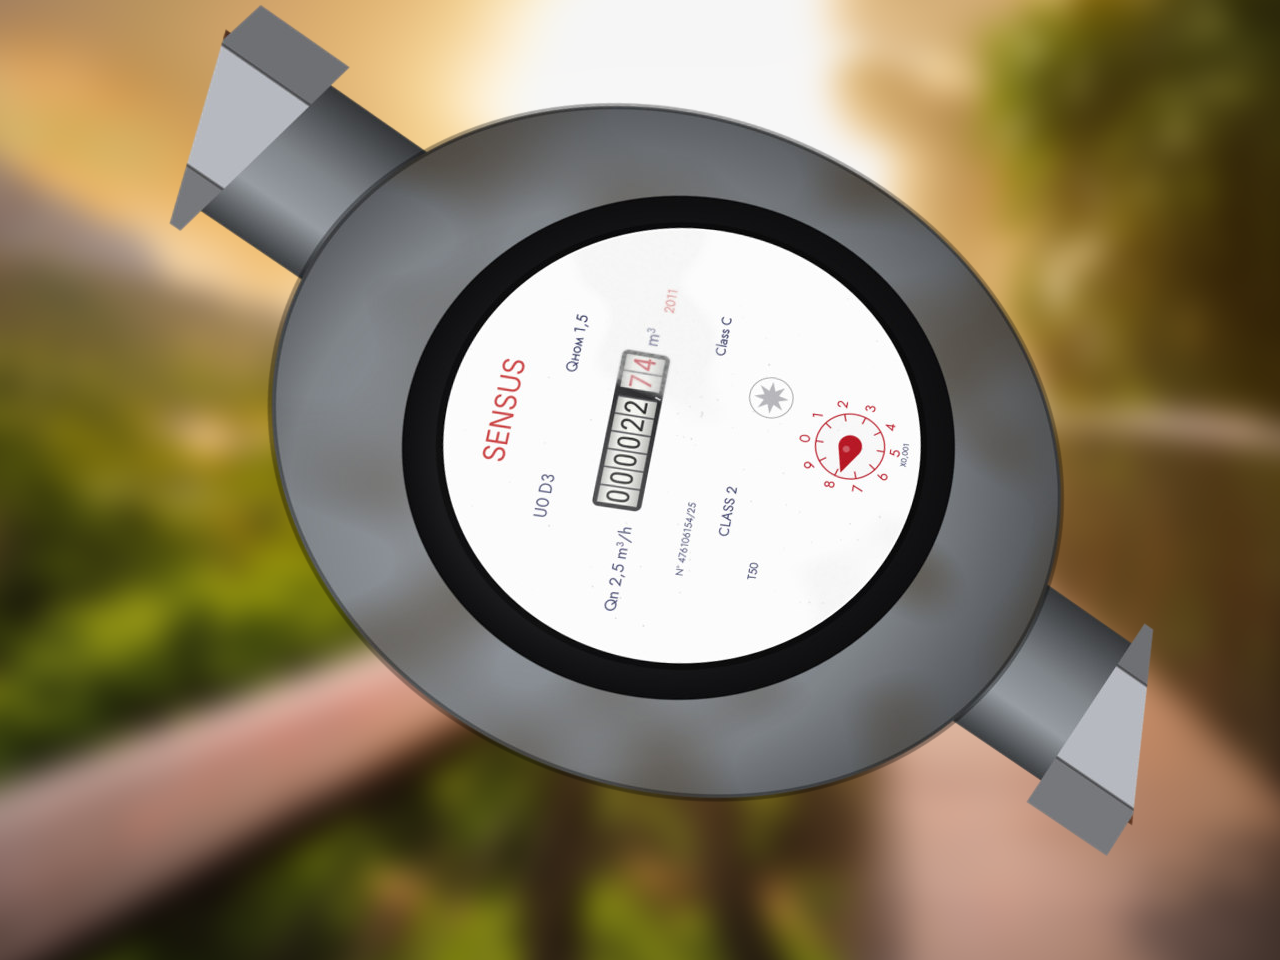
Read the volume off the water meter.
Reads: 22.747 m³
